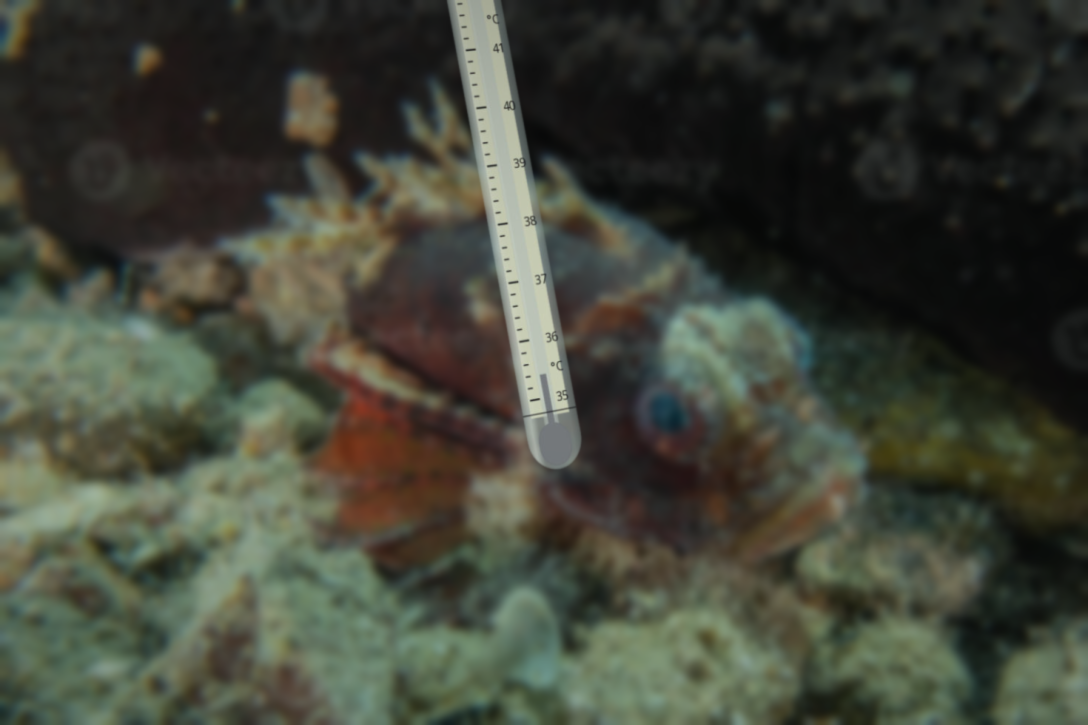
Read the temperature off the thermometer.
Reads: 35.4 °C
